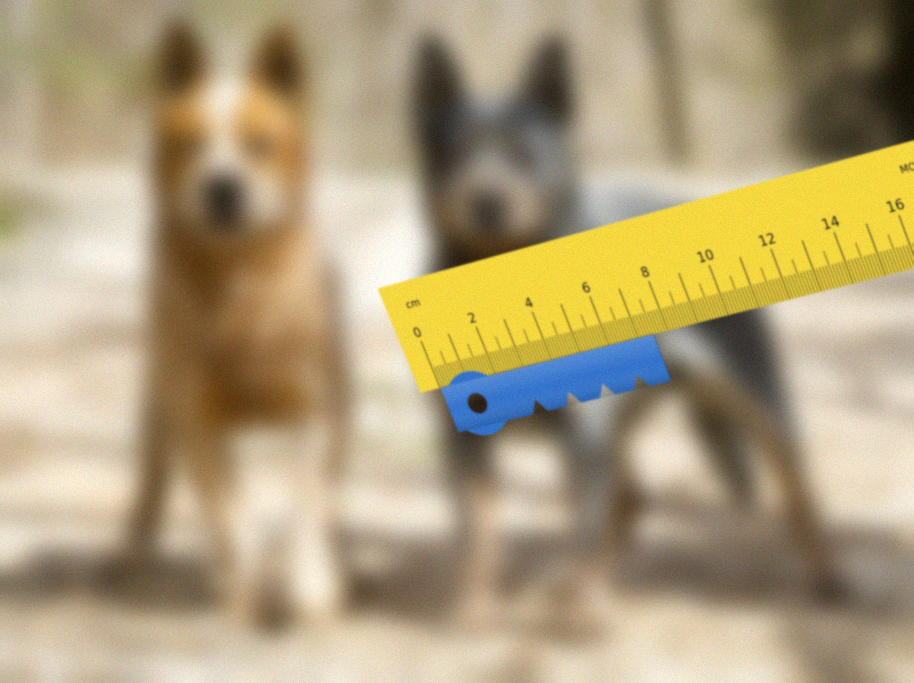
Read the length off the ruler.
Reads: 7.5 cm
